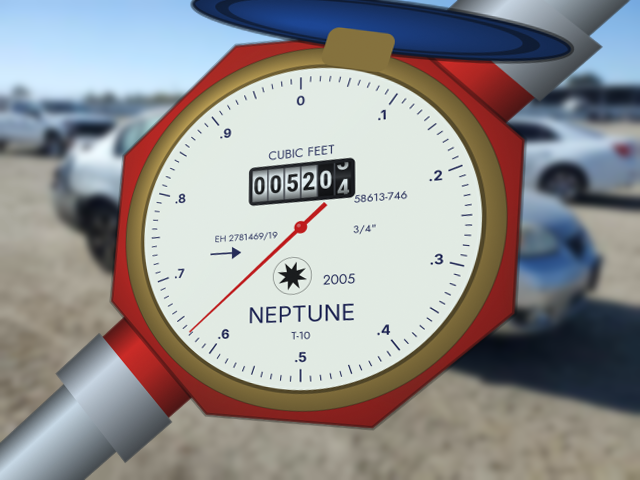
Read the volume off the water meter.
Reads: 5203.63 ft³
